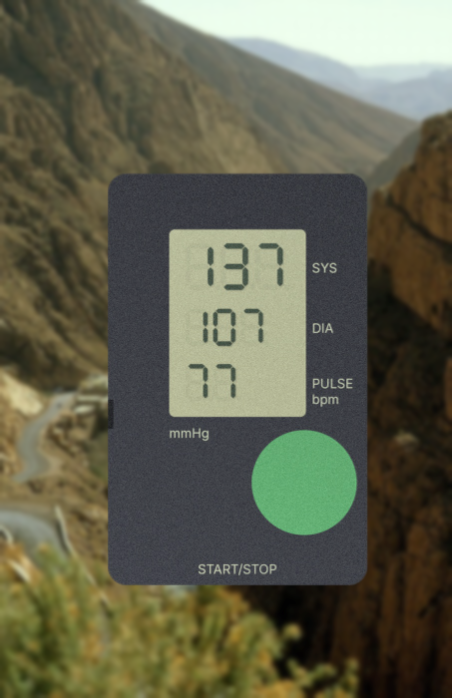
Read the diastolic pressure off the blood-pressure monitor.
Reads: 107 mmHg
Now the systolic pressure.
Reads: 137 mmHg
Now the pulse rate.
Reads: 77 bpm
